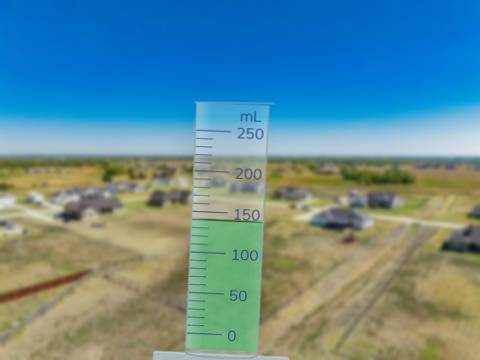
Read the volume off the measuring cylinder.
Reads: 140 mL
